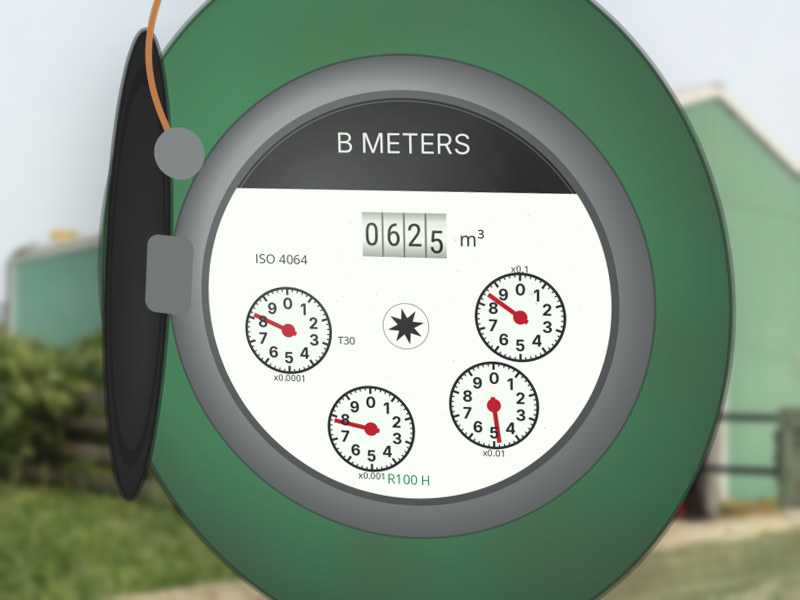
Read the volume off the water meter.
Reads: 624.8478 m³
